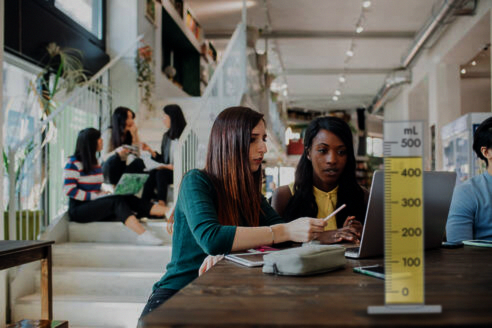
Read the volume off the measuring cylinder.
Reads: 450 mL
